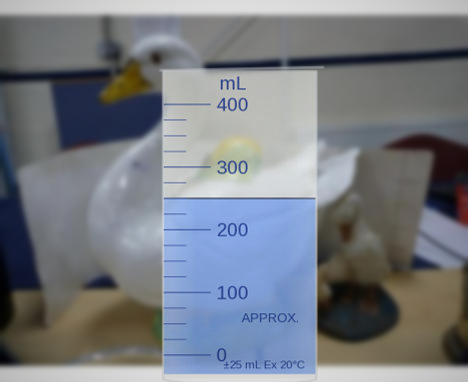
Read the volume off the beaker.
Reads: 250 mL
